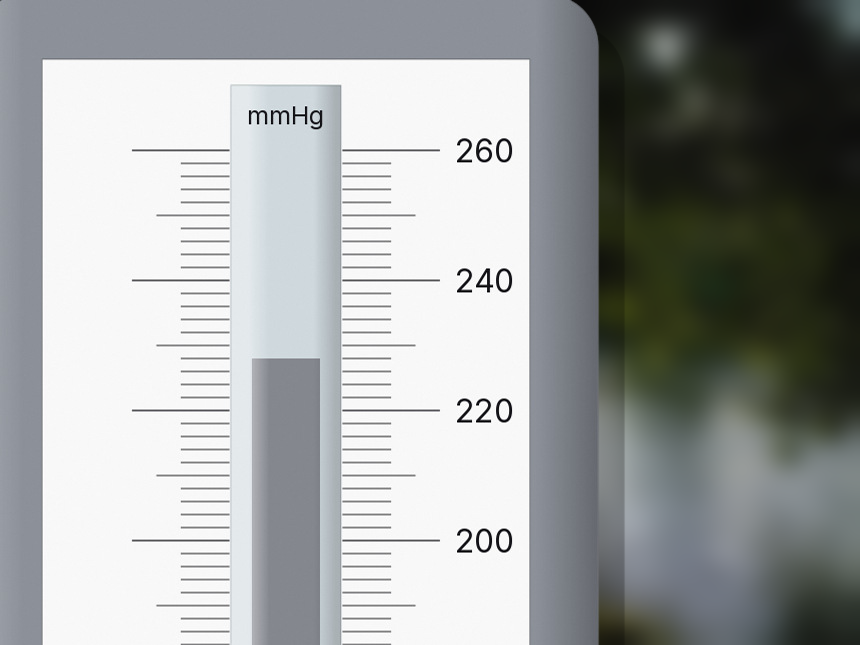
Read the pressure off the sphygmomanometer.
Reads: 228 mmHg
